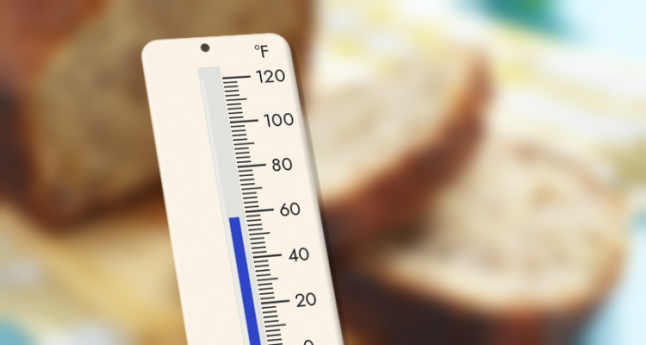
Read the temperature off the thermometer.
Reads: 58 °F
